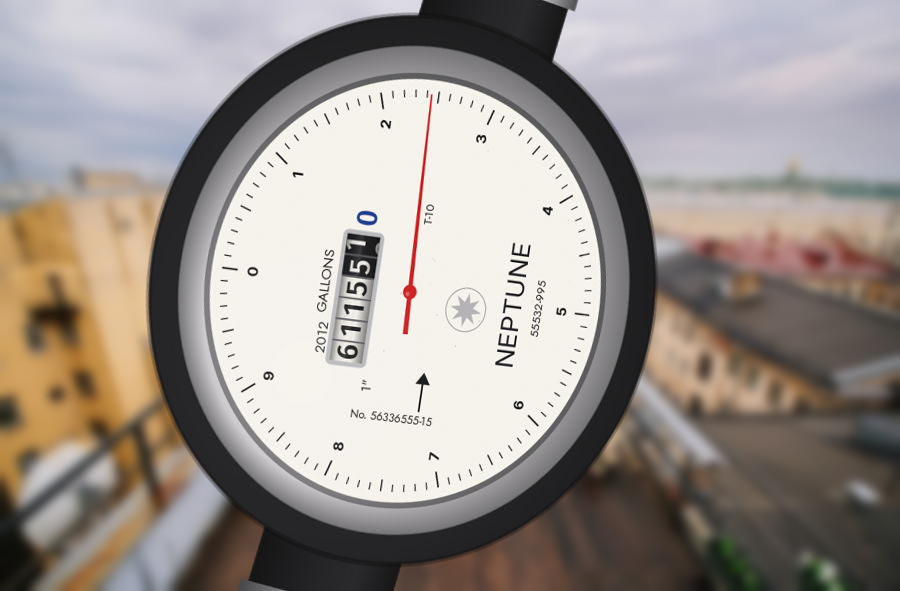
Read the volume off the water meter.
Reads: 6115512.4 gal
